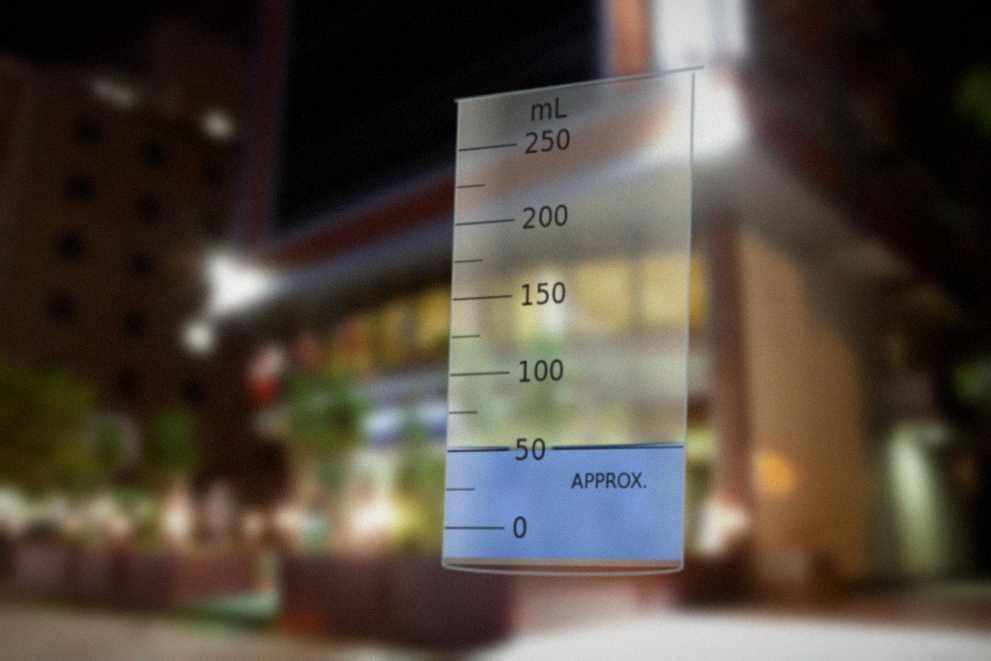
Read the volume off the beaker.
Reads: 50 mL
